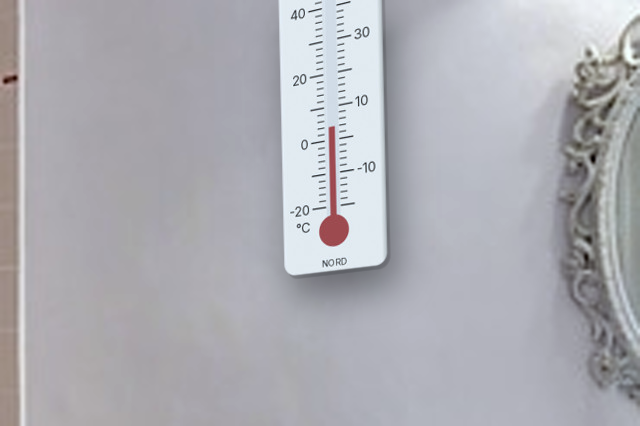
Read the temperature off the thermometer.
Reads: 4 °C
